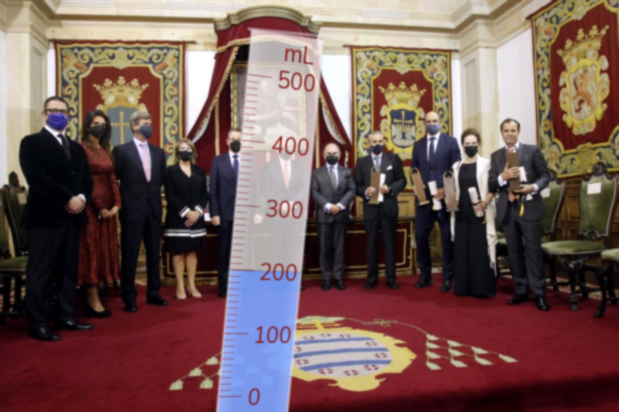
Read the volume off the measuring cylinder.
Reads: 200 mL
